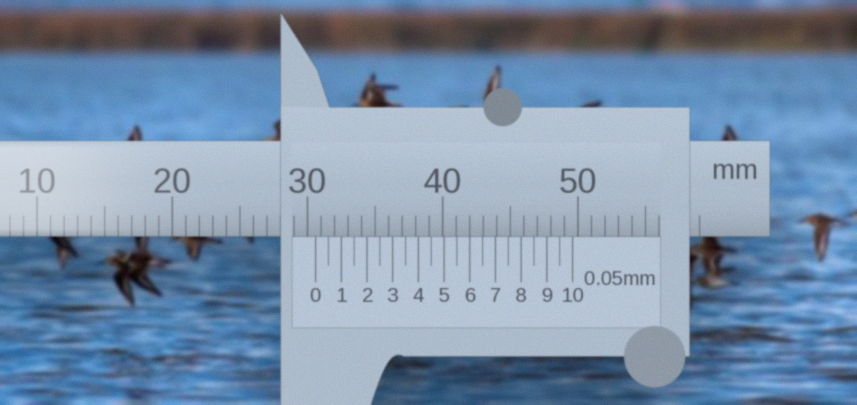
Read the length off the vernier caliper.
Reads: 30.6 mm
